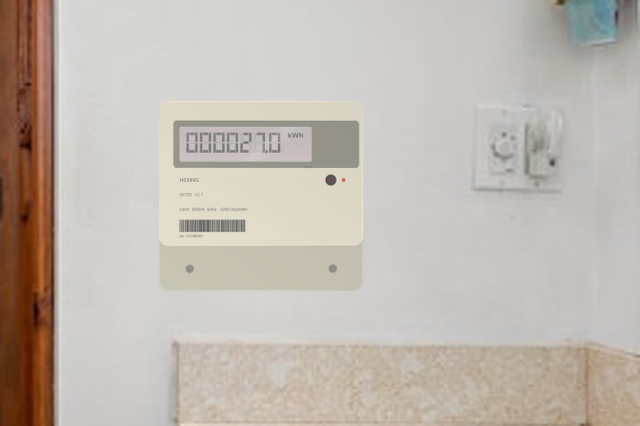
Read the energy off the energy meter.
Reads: 27.0 kWh
